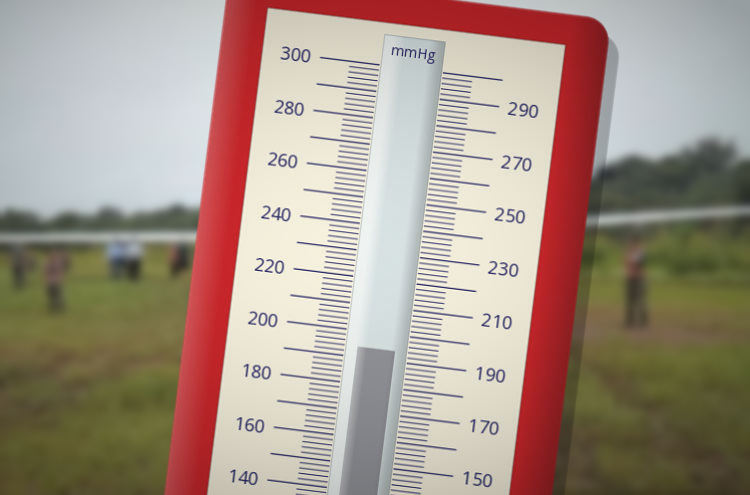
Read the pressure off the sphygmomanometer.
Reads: 194 mmHg
